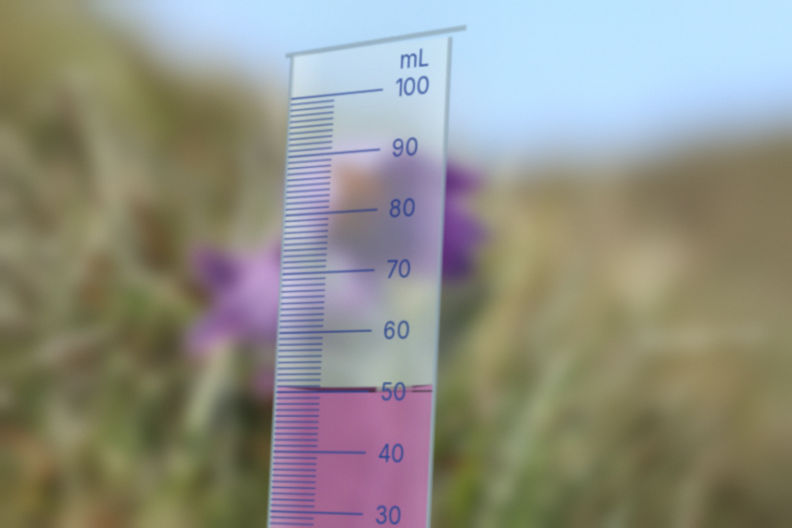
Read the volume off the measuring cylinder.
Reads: 50 mL
